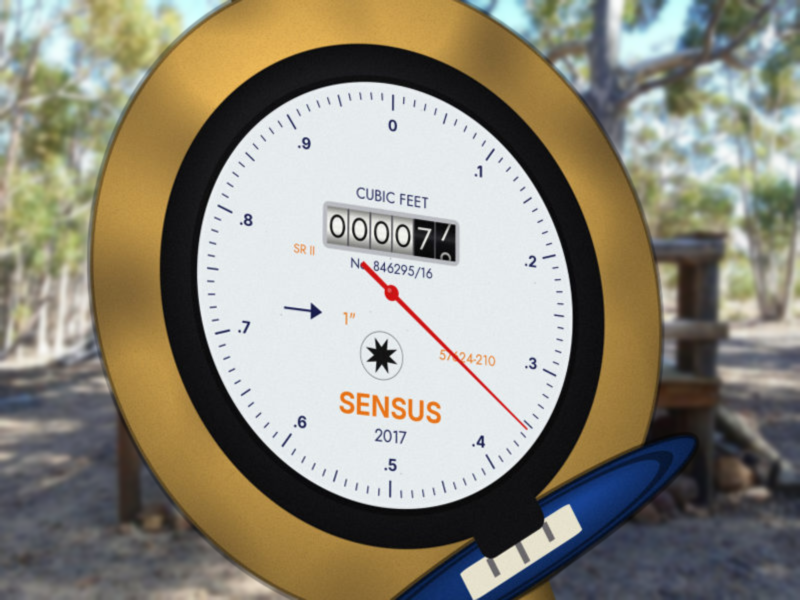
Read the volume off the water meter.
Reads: 77.35 ft³
